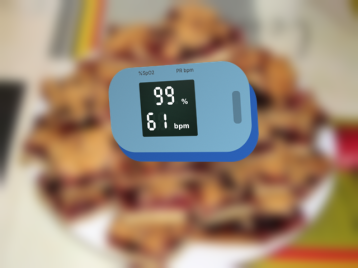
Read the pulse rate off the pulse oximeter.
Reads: 61 bpm
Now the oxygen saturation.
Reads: 99 %
